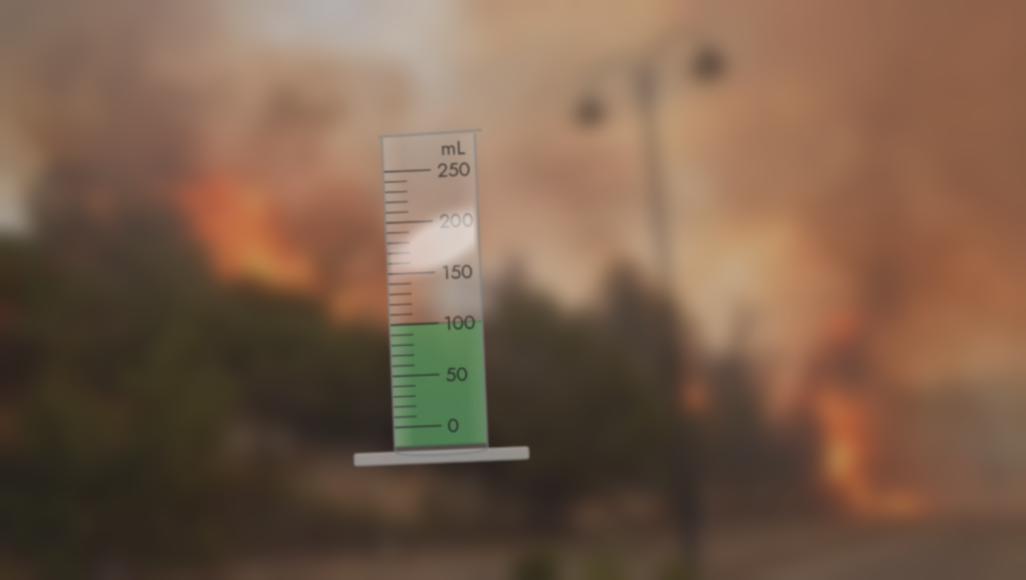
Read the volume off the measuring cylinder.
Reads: 100 mL
